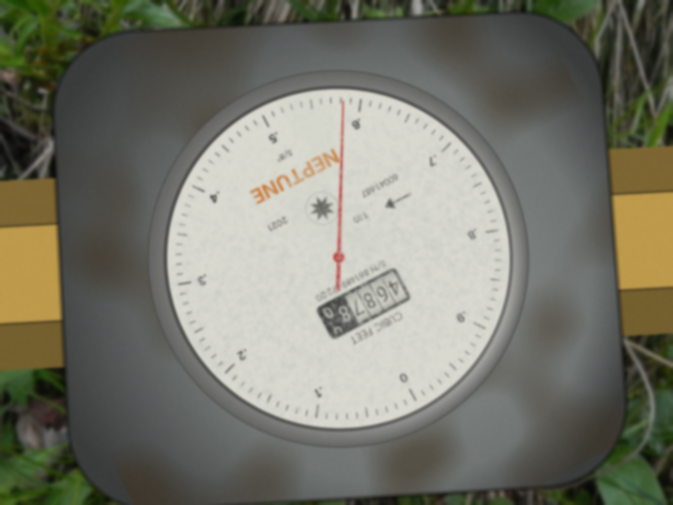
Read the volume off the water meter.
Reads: 468788.58 ft³
